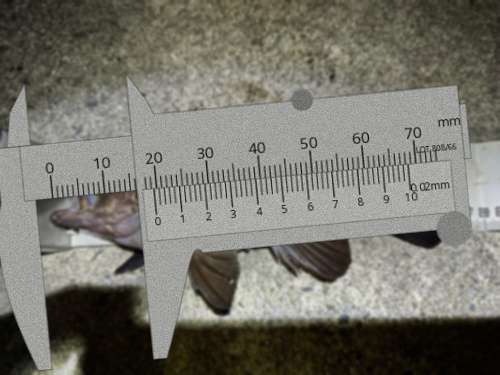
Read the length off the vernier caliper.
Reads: 19.5 mm
